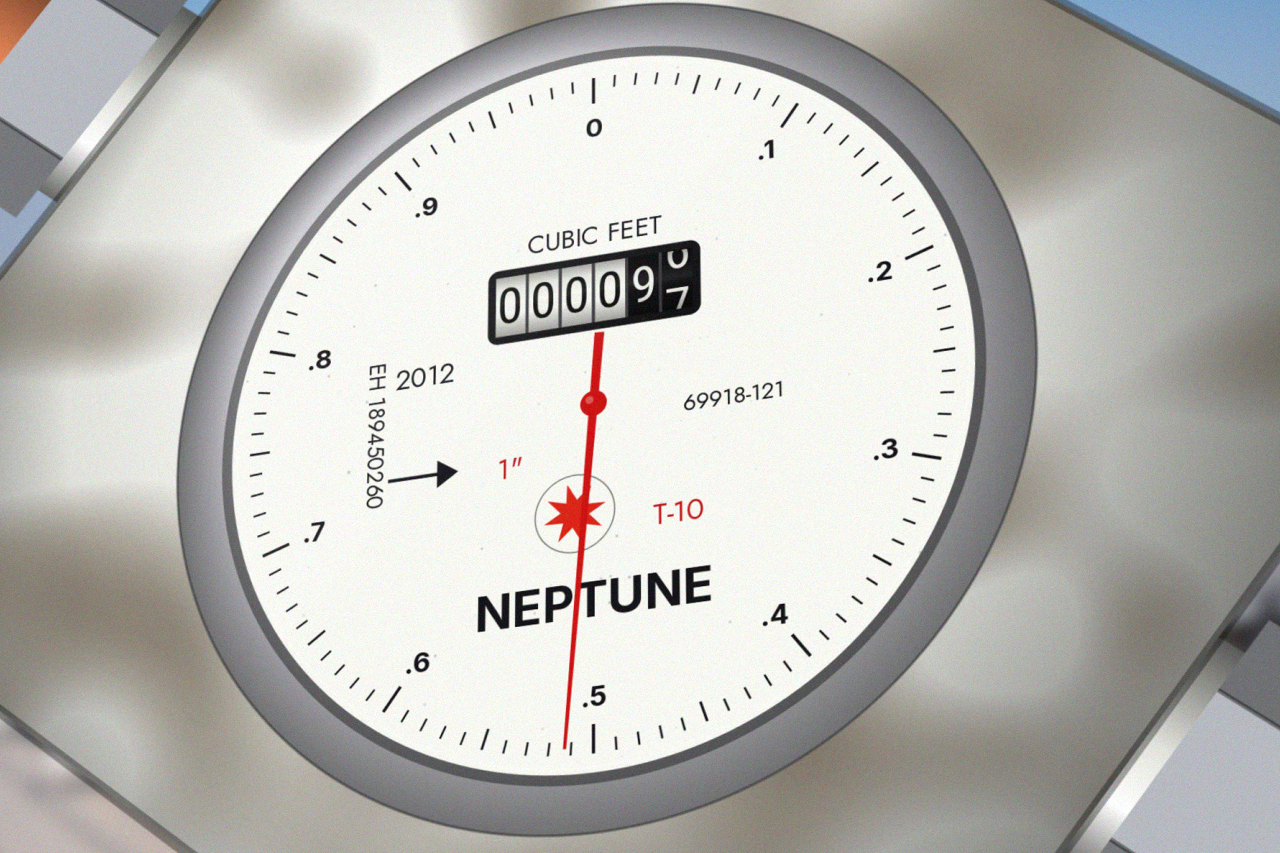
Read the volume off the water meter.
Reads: 96.51 ft³
